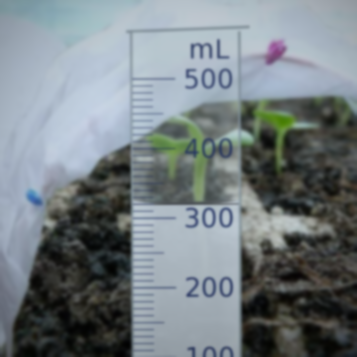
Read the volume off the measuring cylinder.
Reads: 320 mL
